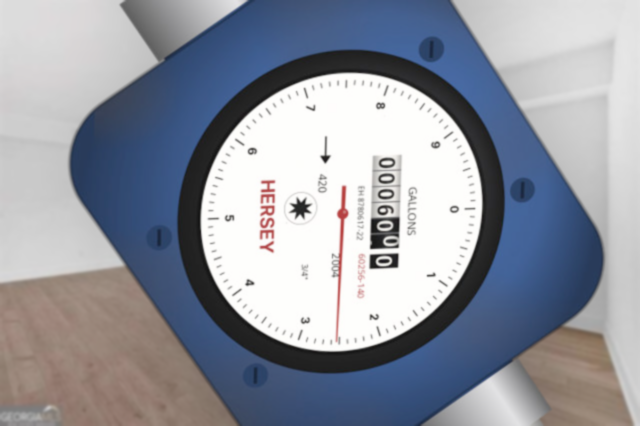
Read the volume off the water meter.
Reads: 6002.5 gal
